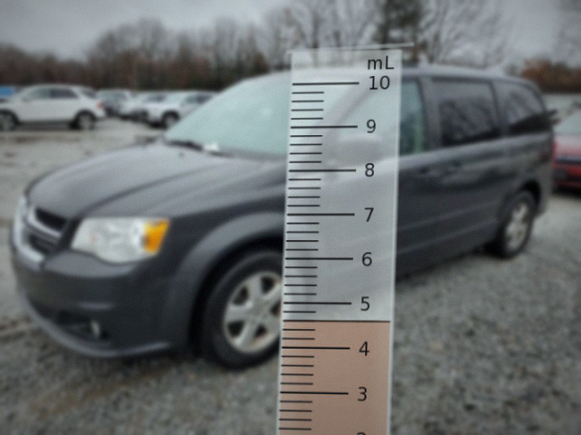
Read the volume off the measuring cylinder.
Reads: 4.6 mL
